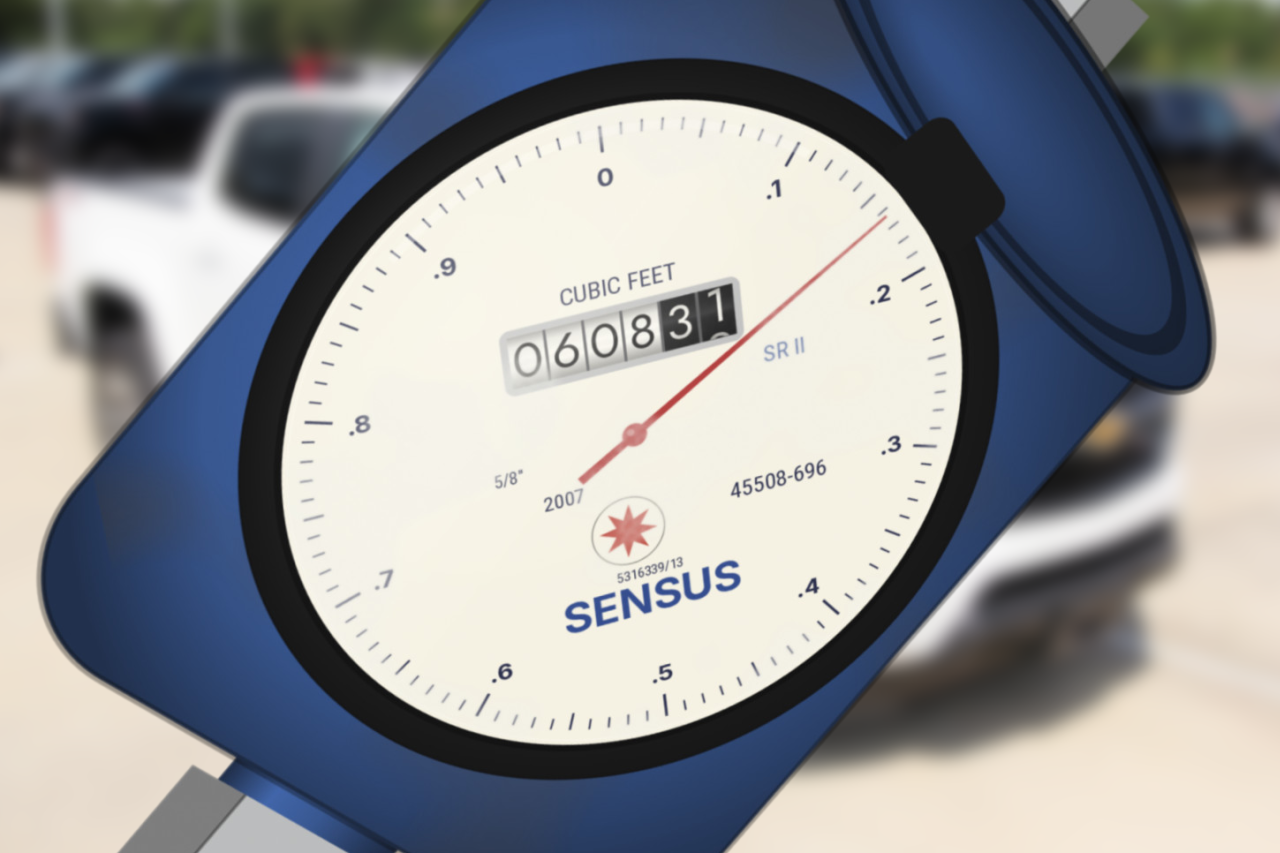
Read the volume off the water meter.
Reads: 60831.16 ft³
